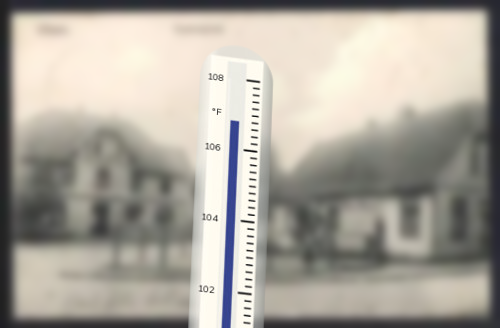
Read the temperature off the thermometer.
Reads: 106.8 °F
